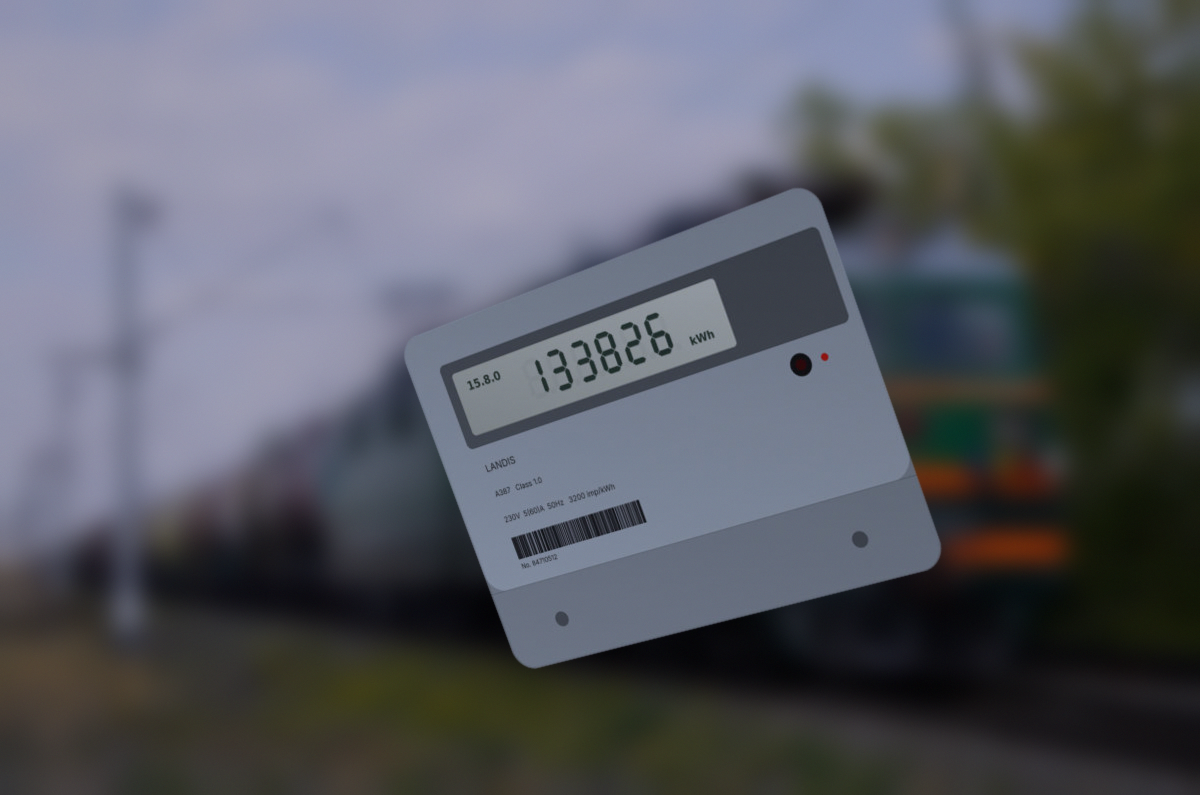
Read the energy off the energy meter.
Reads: 133826 kWh
